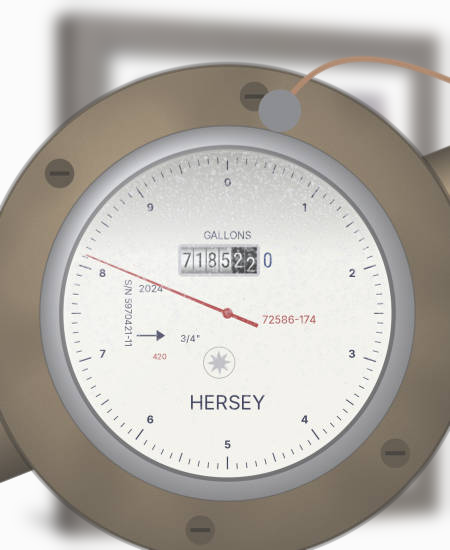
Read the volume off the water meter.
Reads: 7185218.1 gal
